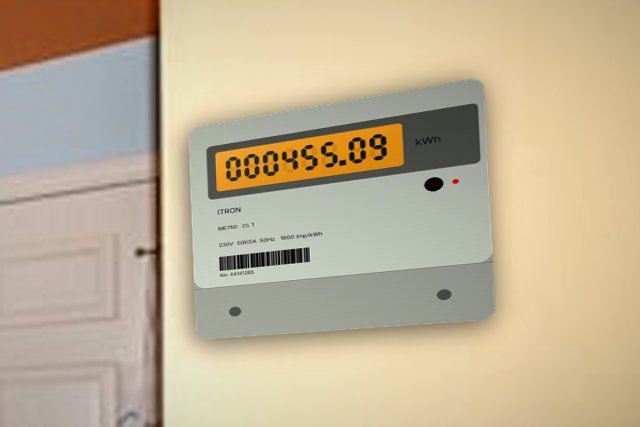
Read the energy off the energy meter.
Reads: 455.09 kWh
